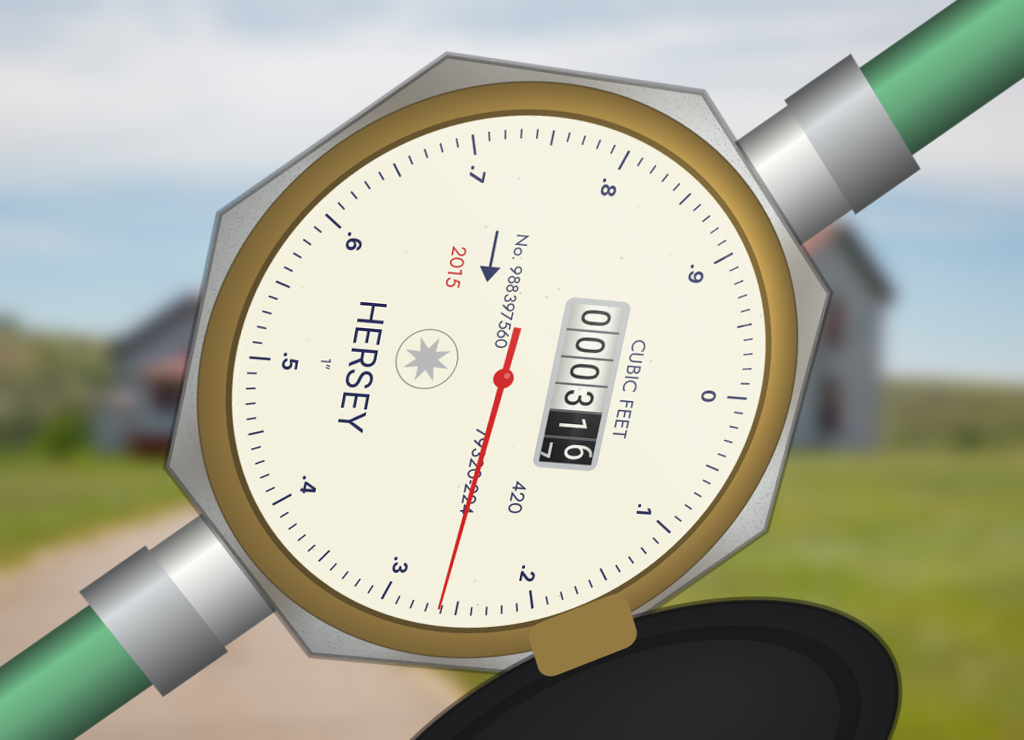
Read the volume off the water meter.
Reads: 316.26 ft³
